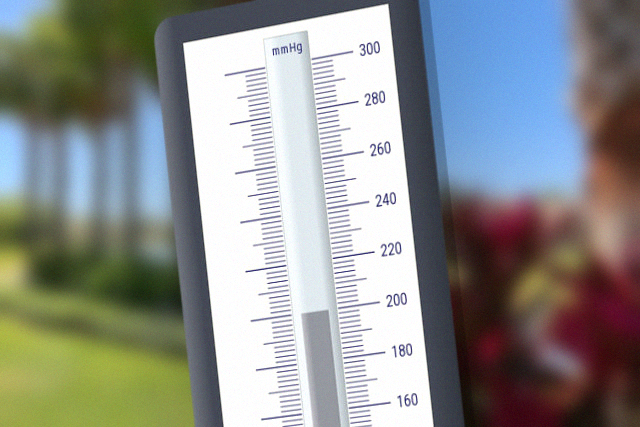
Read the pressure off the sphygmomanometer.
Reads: 200 mmHg
